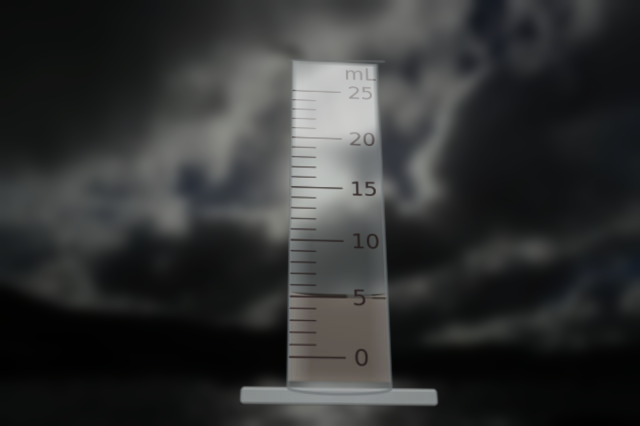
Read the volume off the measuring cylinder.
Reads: 5 mL
